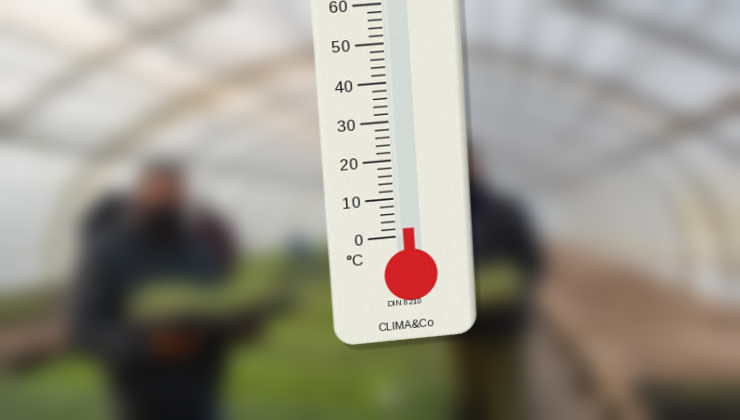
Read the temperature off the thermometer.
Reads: 2 °C
